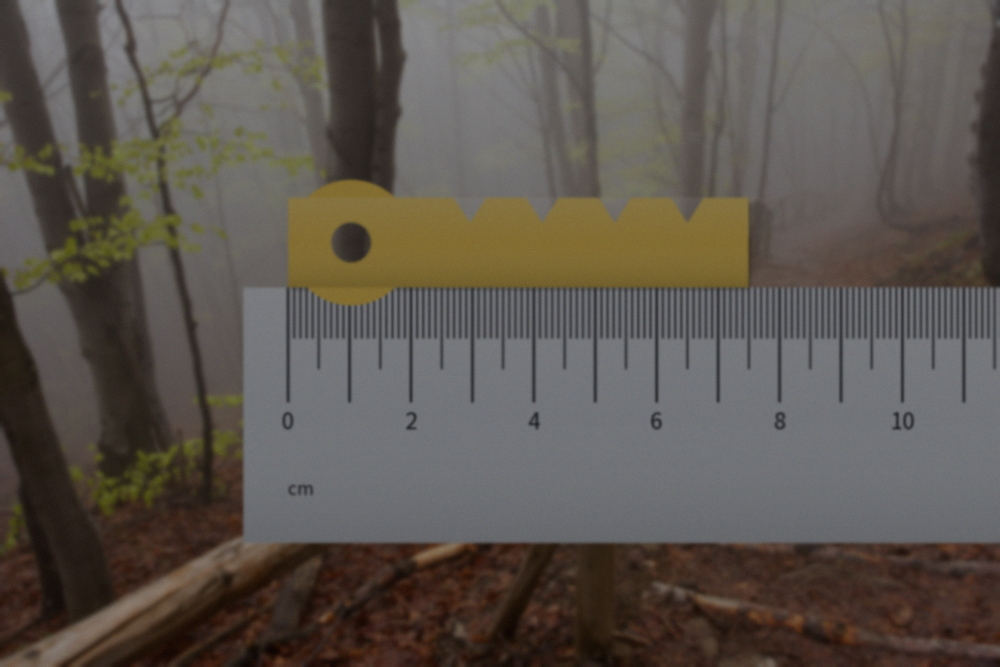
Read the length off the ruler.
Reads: 7.5 cm
